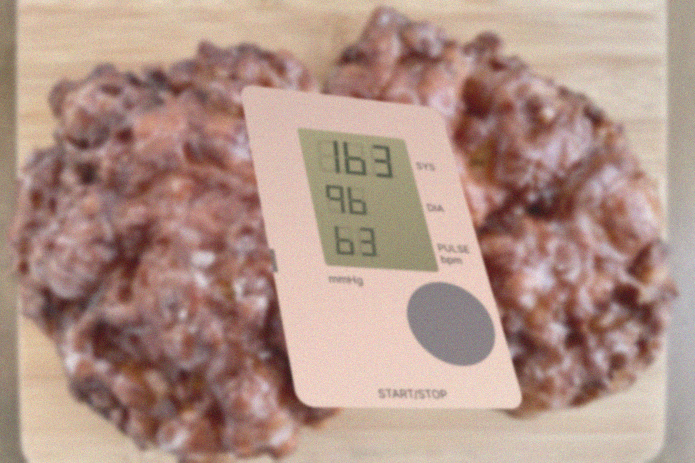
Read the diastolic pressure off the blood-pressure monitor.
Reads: 96 mmHg
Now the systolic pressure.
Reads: 163 mmHg
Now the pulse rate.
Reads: 63 bpm
